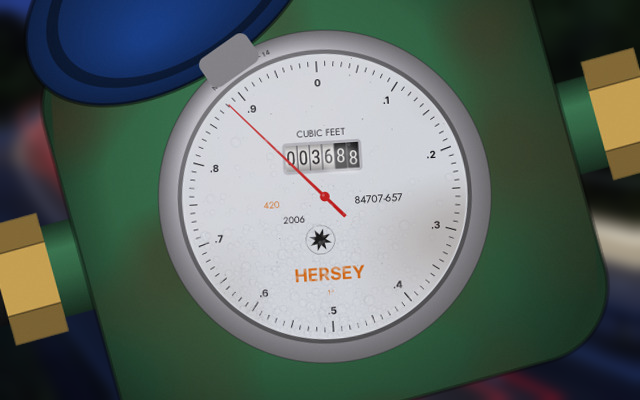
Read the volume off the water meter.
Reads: 3687.88 ft³
